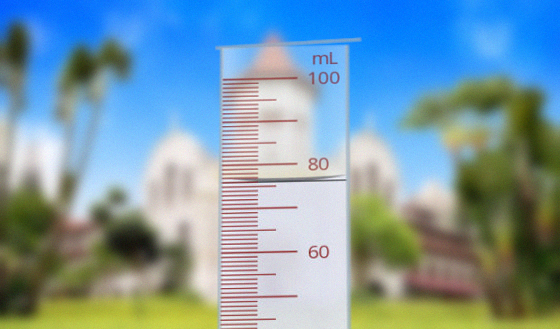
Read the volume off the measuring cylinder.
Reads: 76 mL
